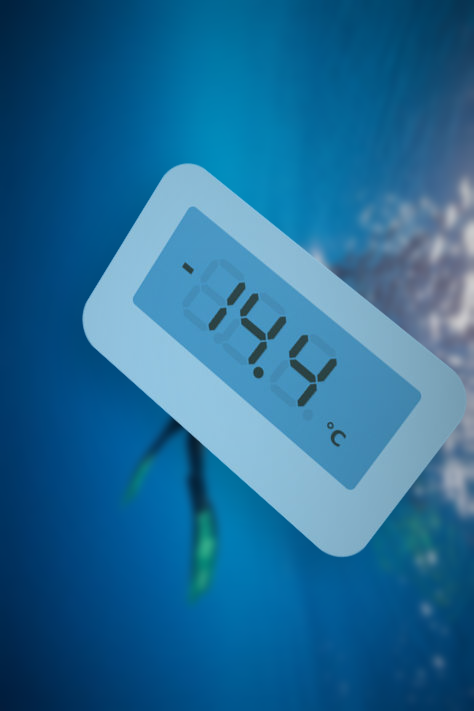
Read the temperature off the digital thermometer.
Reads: -14.4 °C
